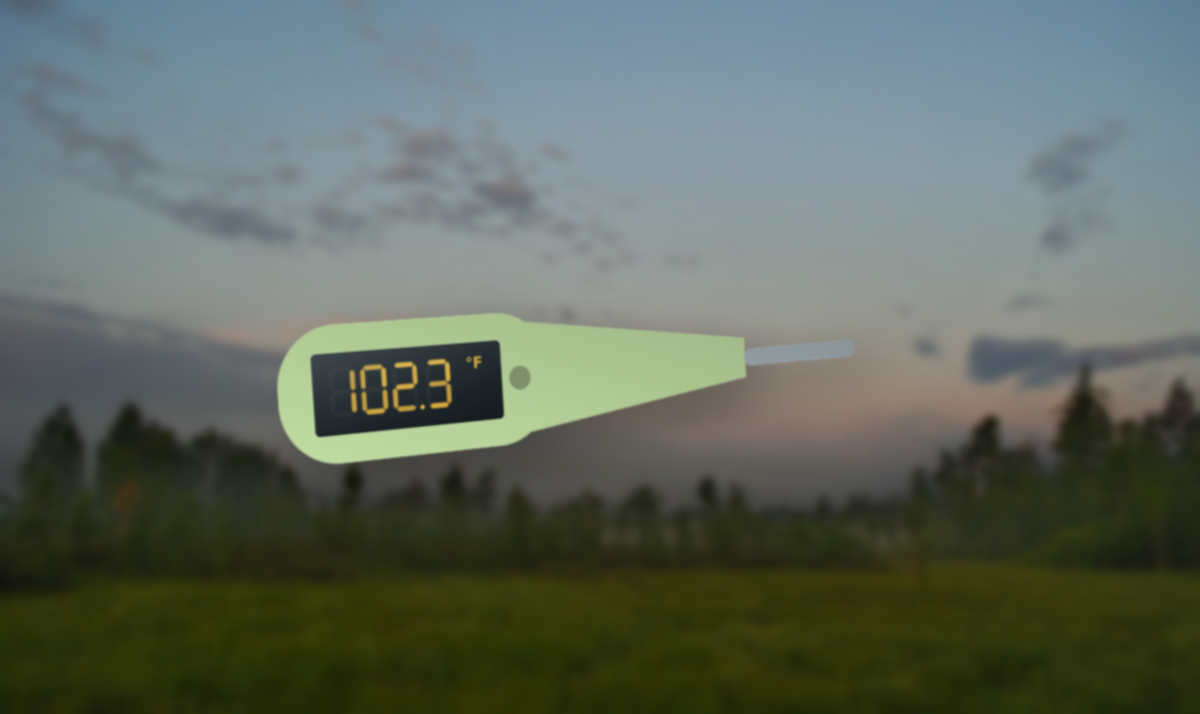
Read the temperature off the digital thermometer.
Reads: 102.3 °F
